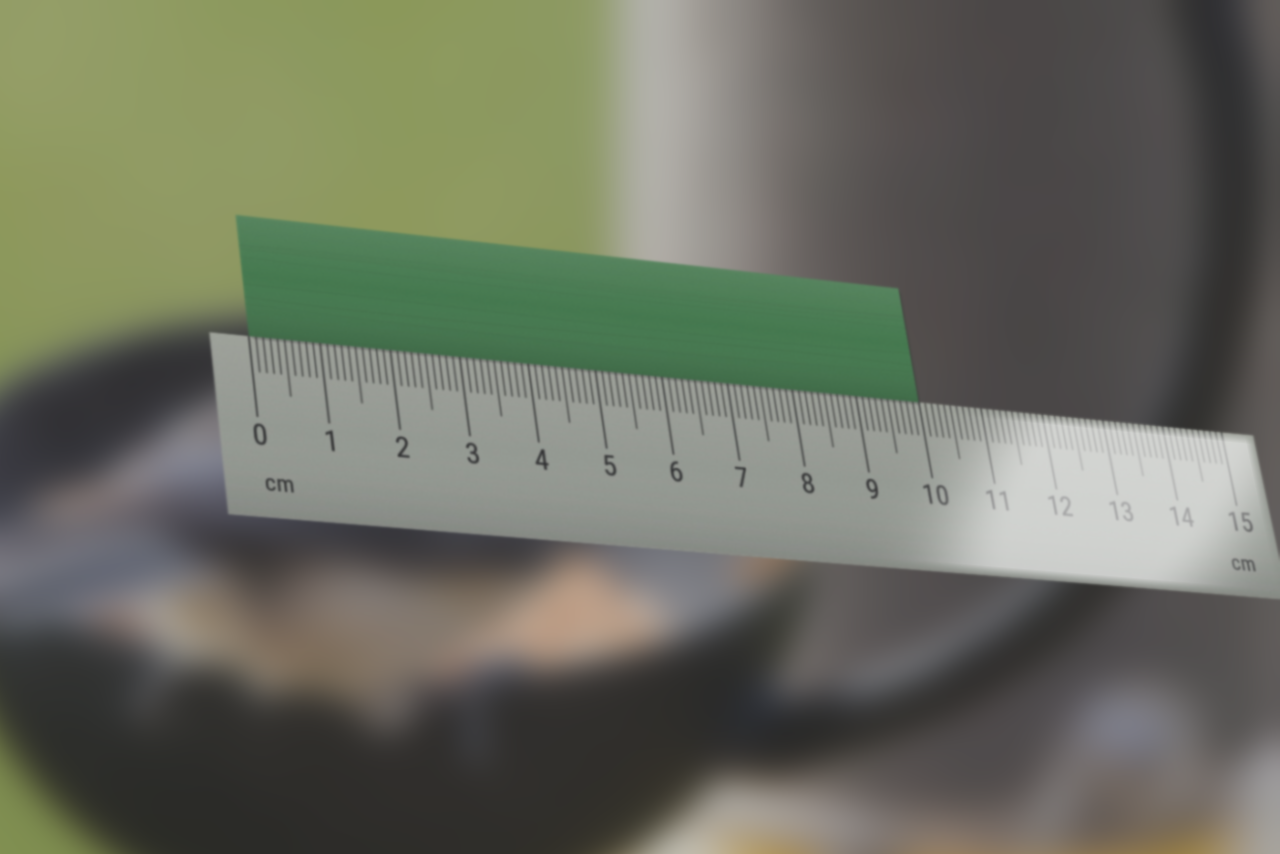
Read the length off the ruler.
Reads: 10 cm
